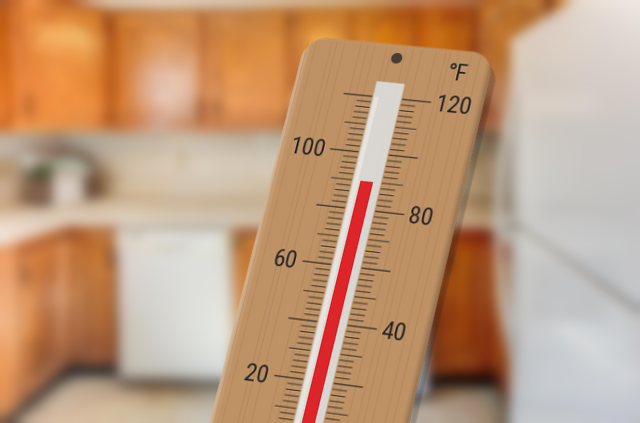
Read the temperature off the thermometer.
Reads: 90 °F
